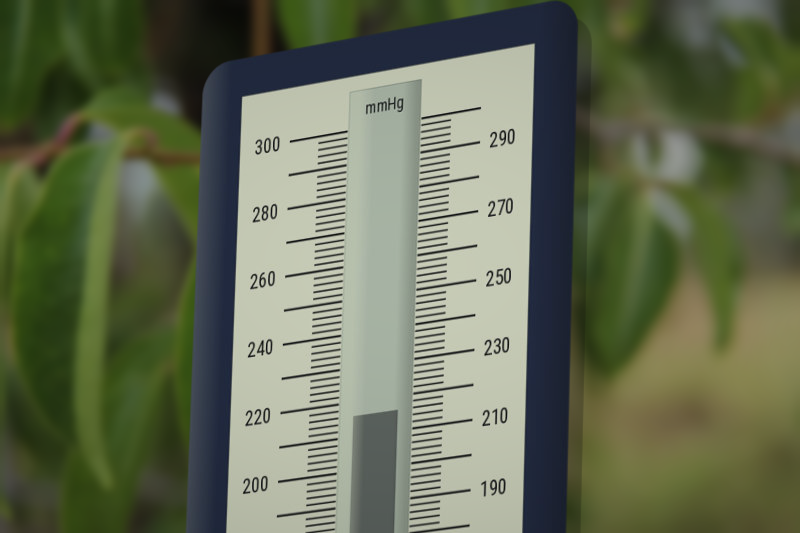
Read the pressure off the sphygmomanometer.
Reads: 216 mmHg
